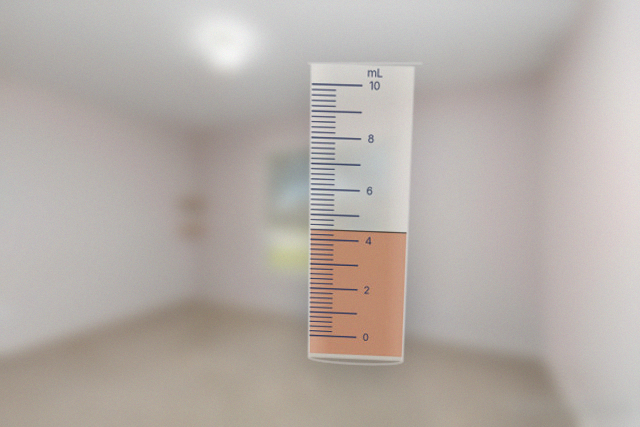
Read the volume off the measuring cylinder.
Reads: 4.4 mL
